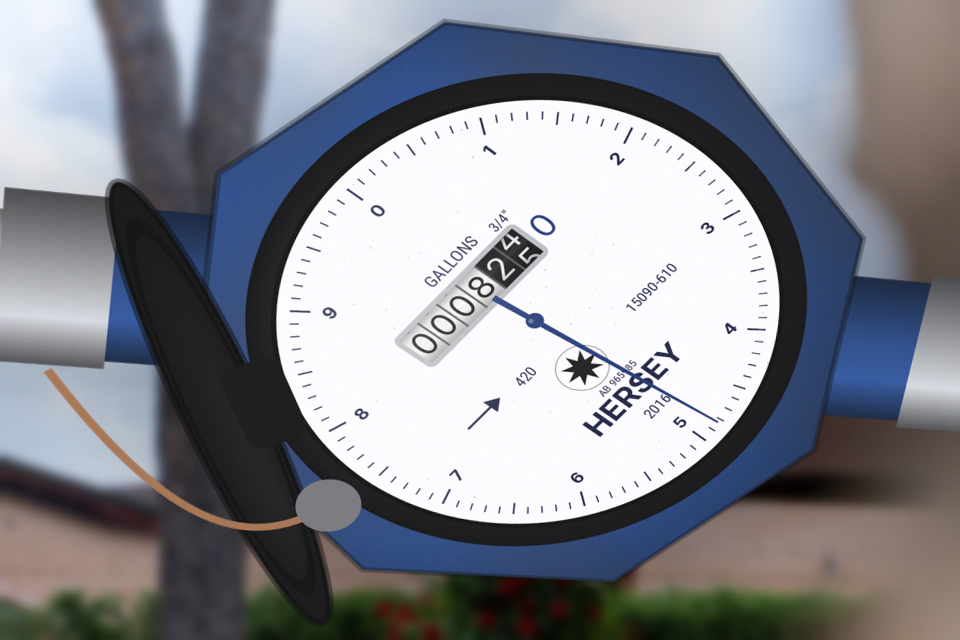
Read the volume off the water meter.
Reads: 8244.8 gal
